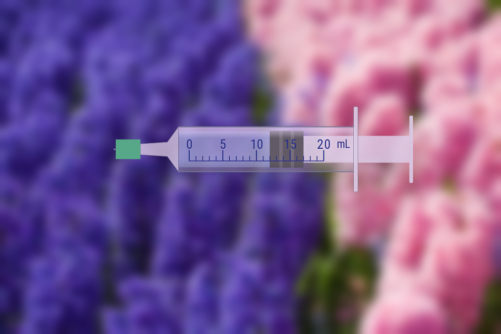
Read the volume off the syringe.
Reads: 12 mL
